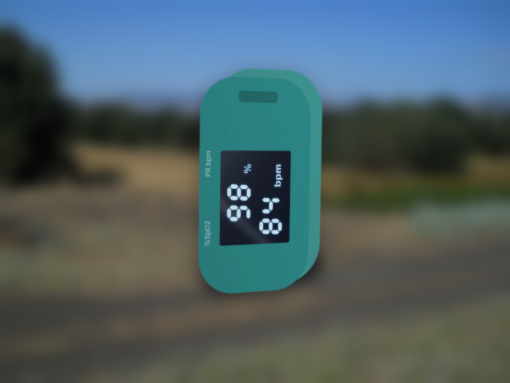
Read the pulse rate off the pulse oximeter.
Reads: 84 bpm
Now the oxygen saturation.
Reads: 98 %
